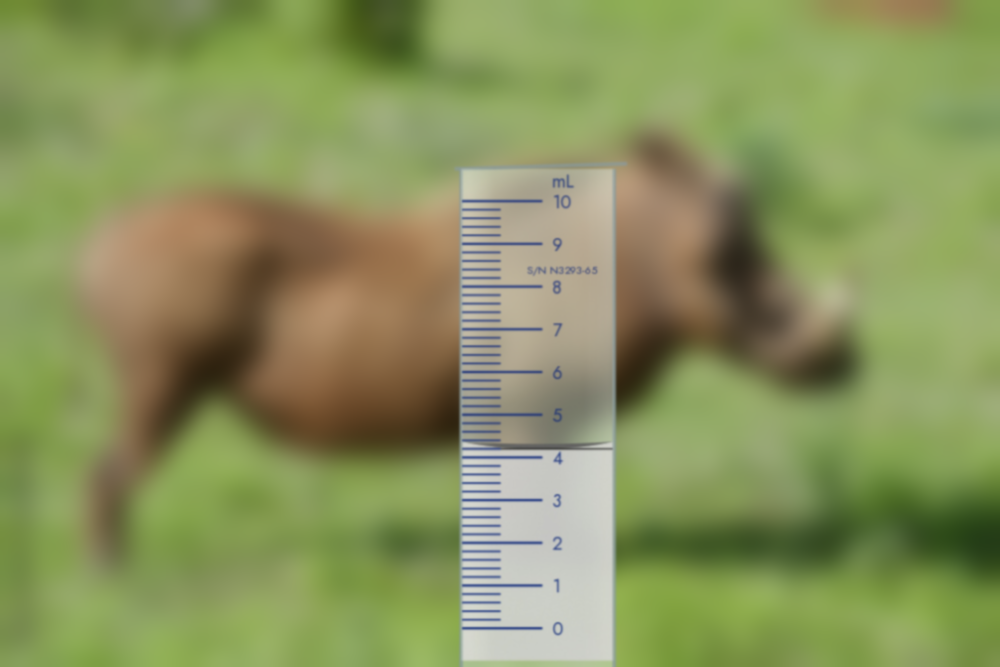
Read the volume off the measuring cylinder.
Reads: 4.2 mL
